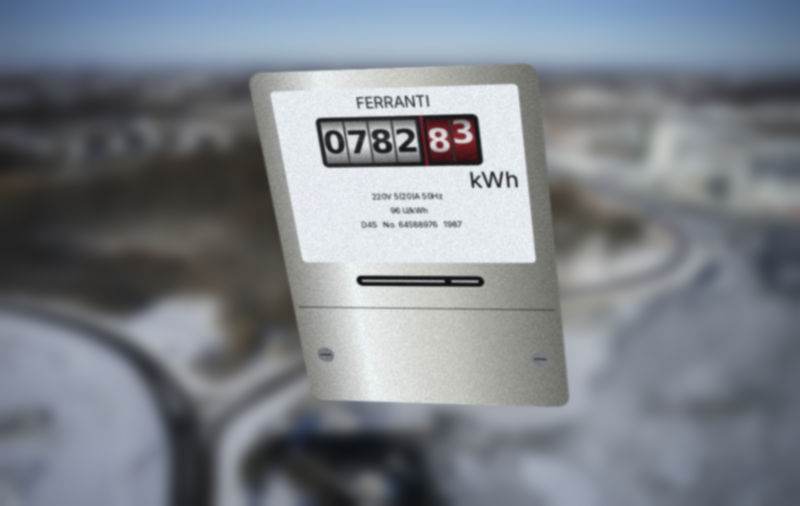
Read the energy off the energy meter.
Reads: 782.83 kWh
